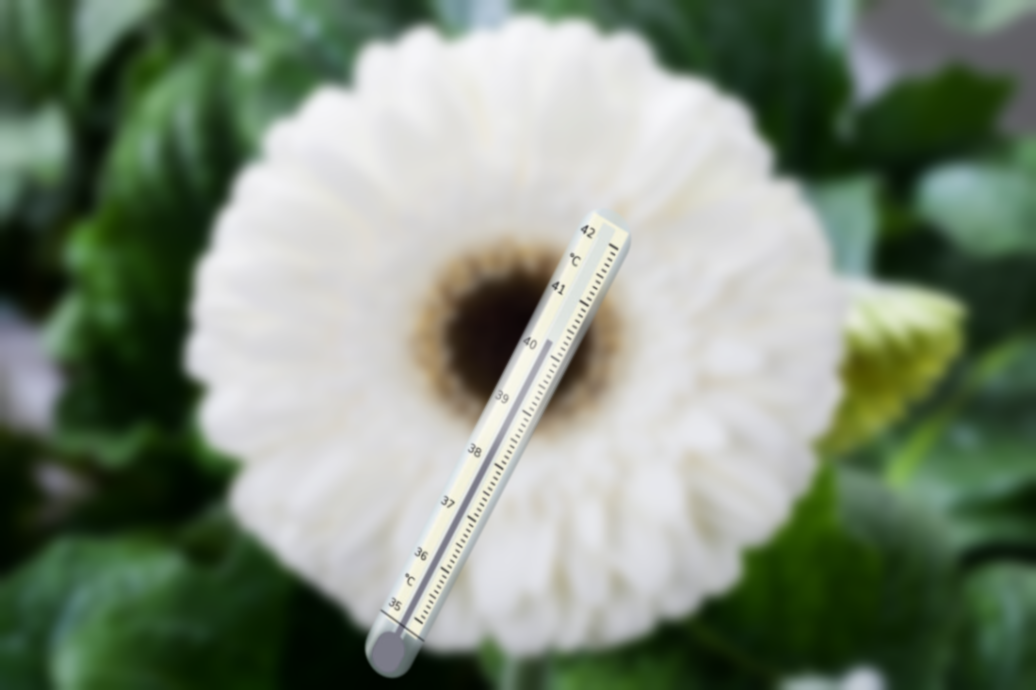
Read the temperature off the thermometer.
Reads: 40.2 °C
